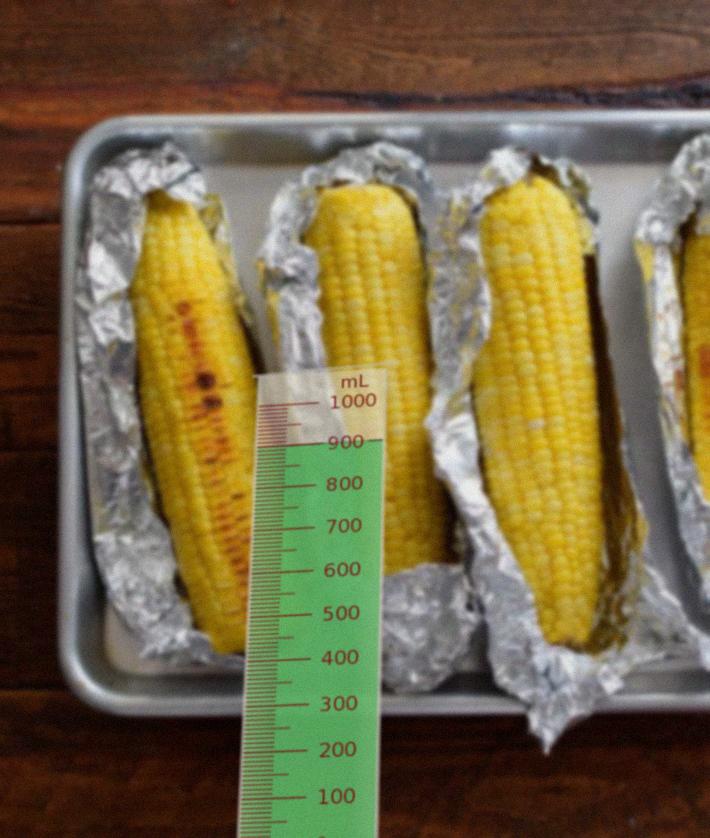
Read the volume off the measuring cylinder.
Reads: 900 mL
